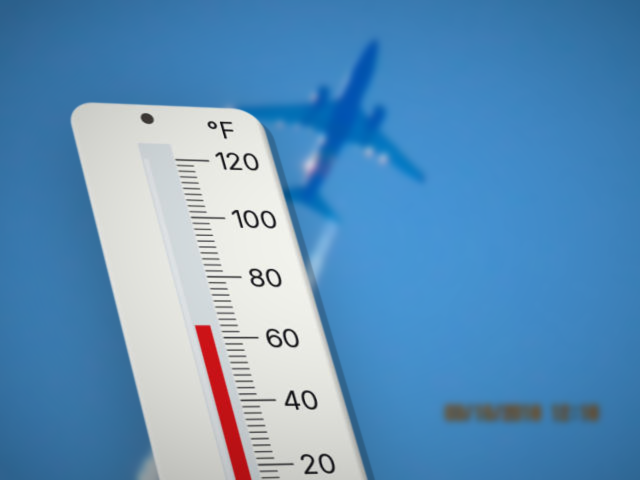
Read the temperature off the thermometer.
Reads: 64 °F
